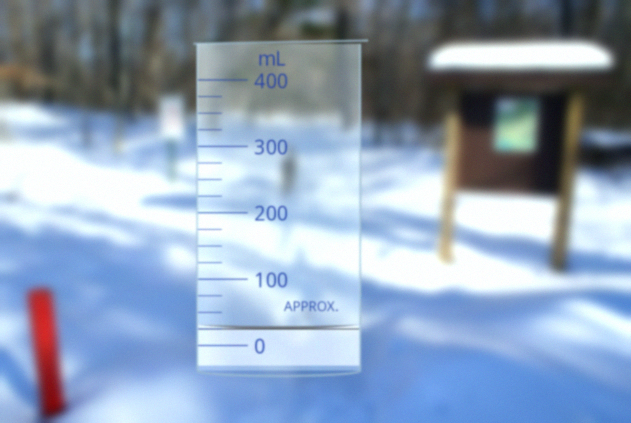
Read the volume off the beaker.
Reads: 25 mL
